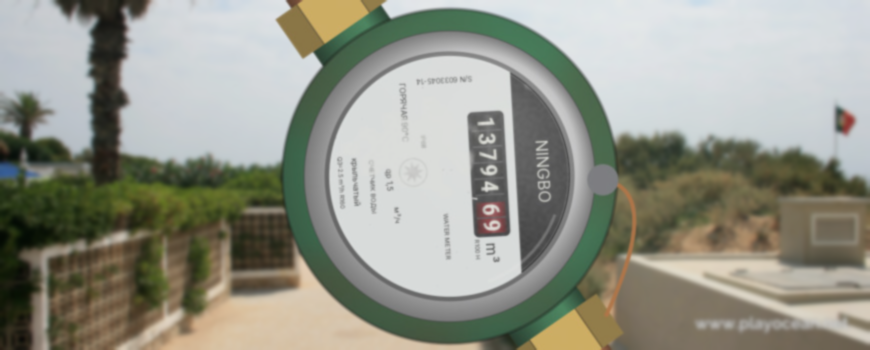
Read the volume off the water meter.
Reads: 13794.69 m³
